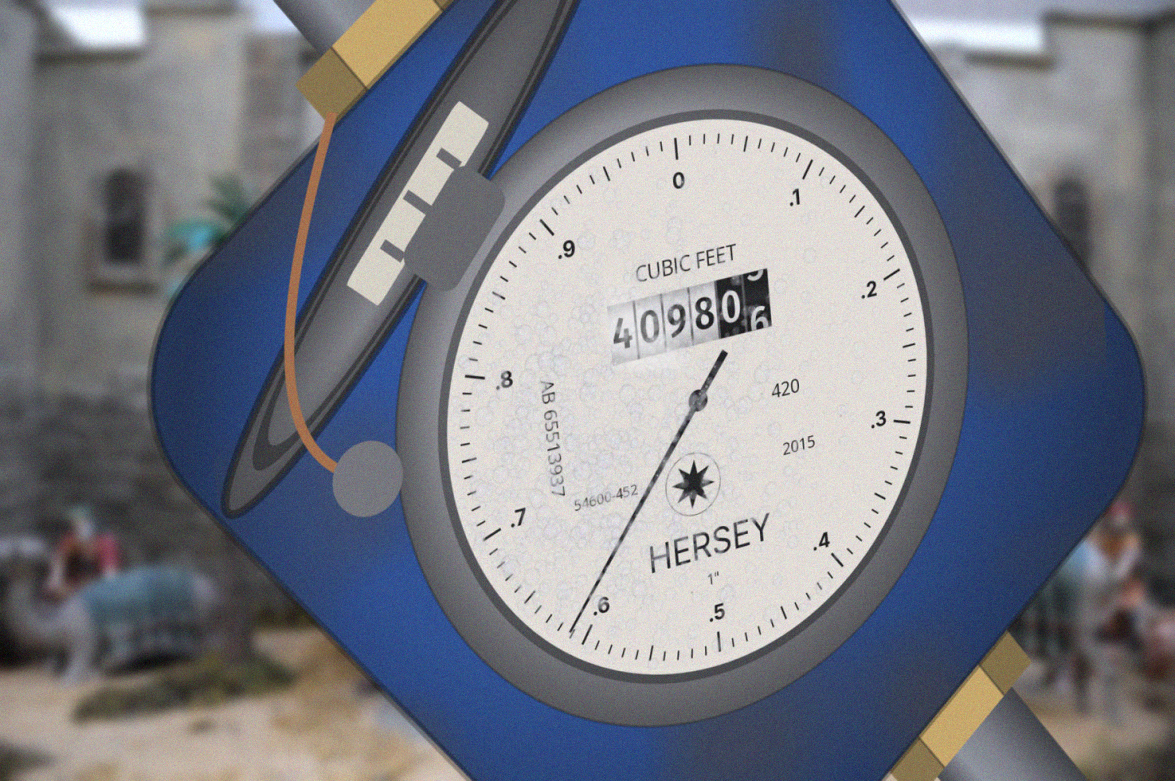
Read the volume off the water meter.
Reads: 409805.61 ft³
